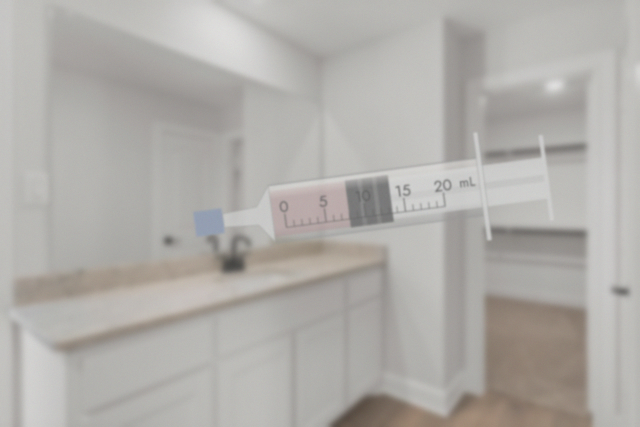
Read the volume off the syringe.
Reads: 8 mL
